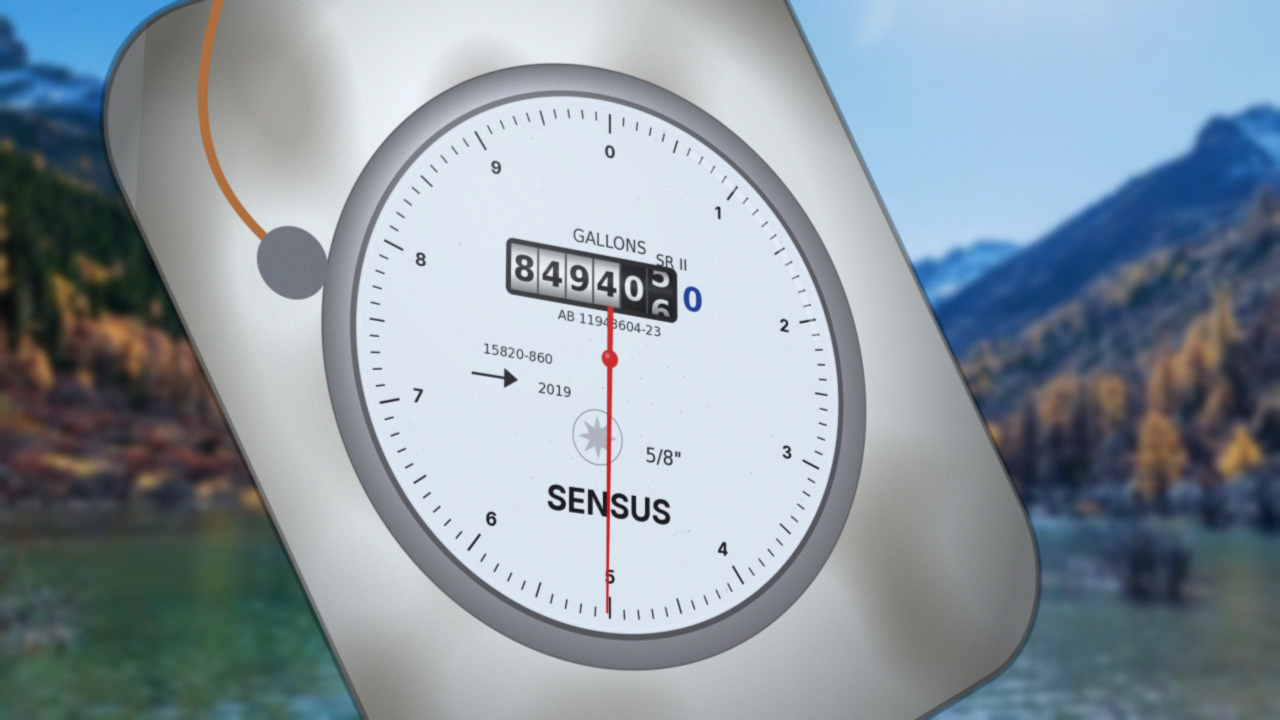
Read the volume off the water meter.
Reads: 8494055.0 gal
